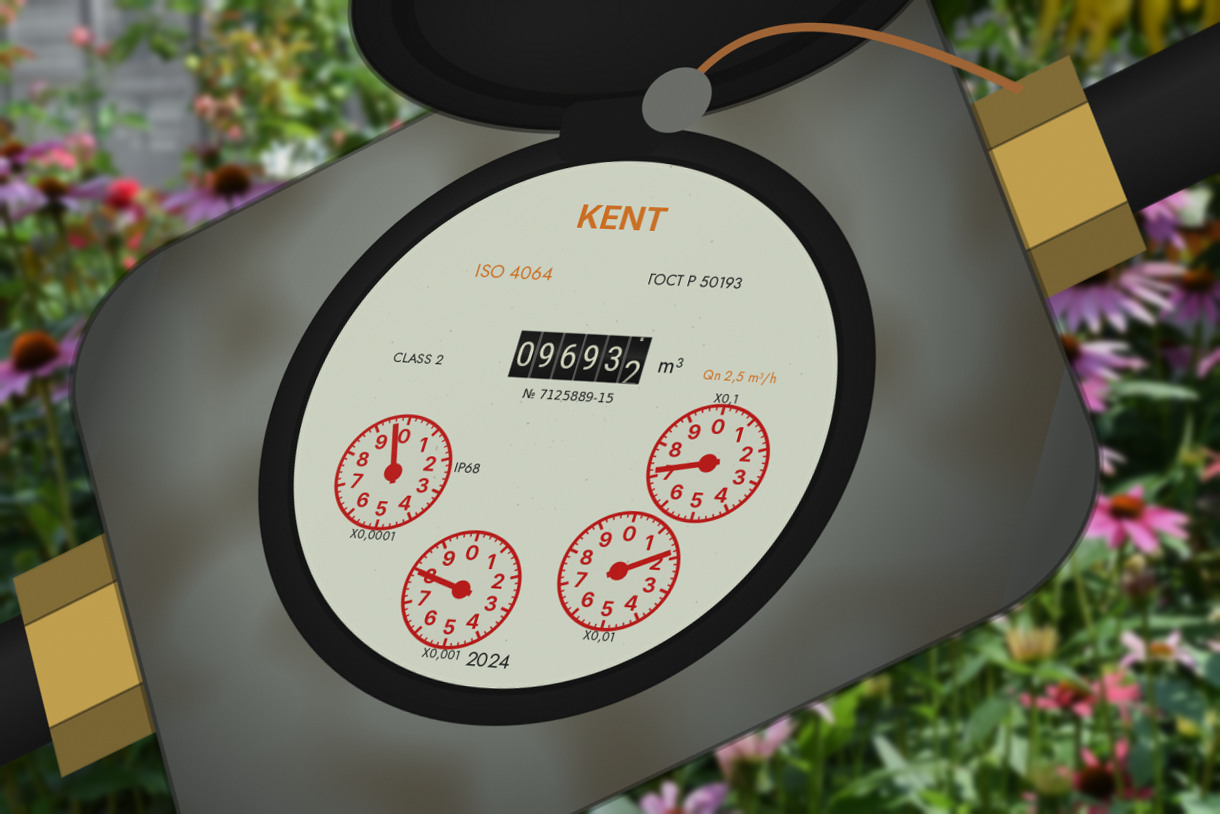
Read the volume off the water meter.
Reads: 96931.7179 m³
